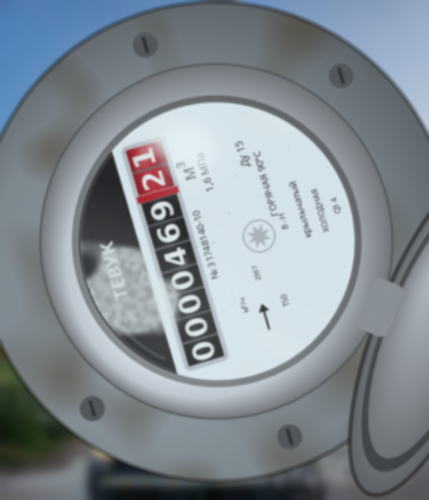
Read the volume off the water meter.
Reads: 469.21 m³
